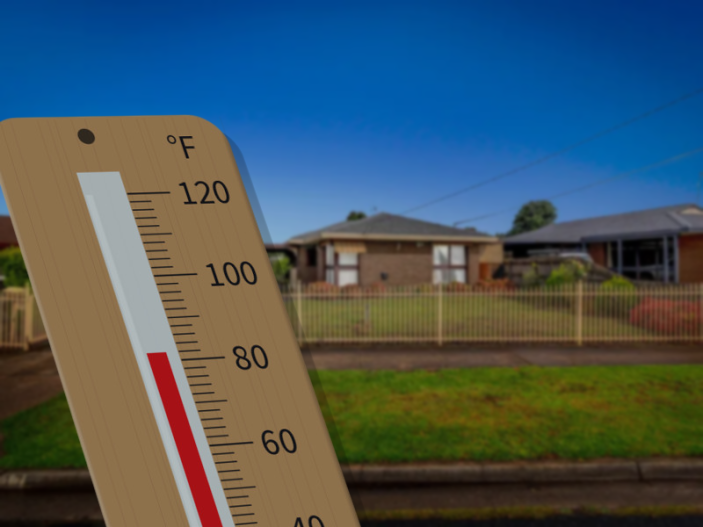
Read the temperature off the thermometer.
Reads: 82 °F
